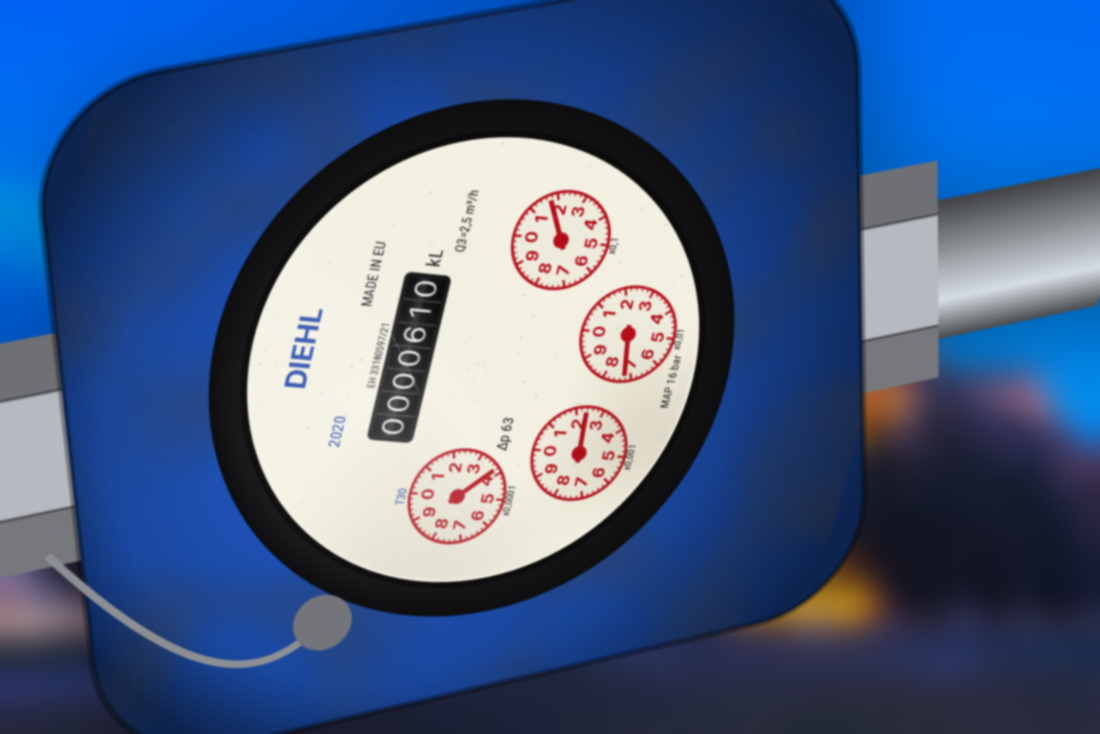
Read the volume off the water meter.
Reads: 610.1723 kL
